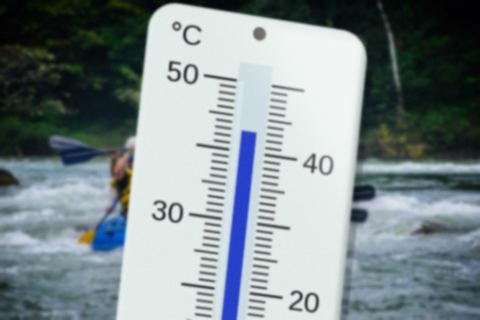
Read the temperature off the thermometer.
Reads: 43 °C
